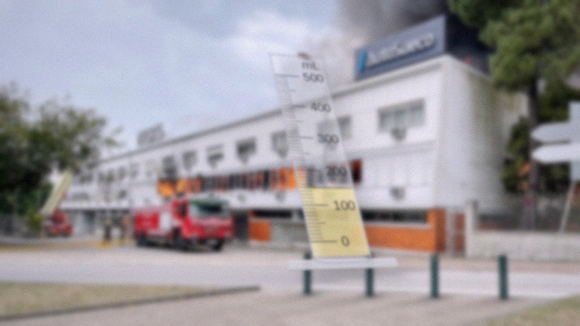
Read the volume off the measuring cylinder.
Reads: 150 mL
